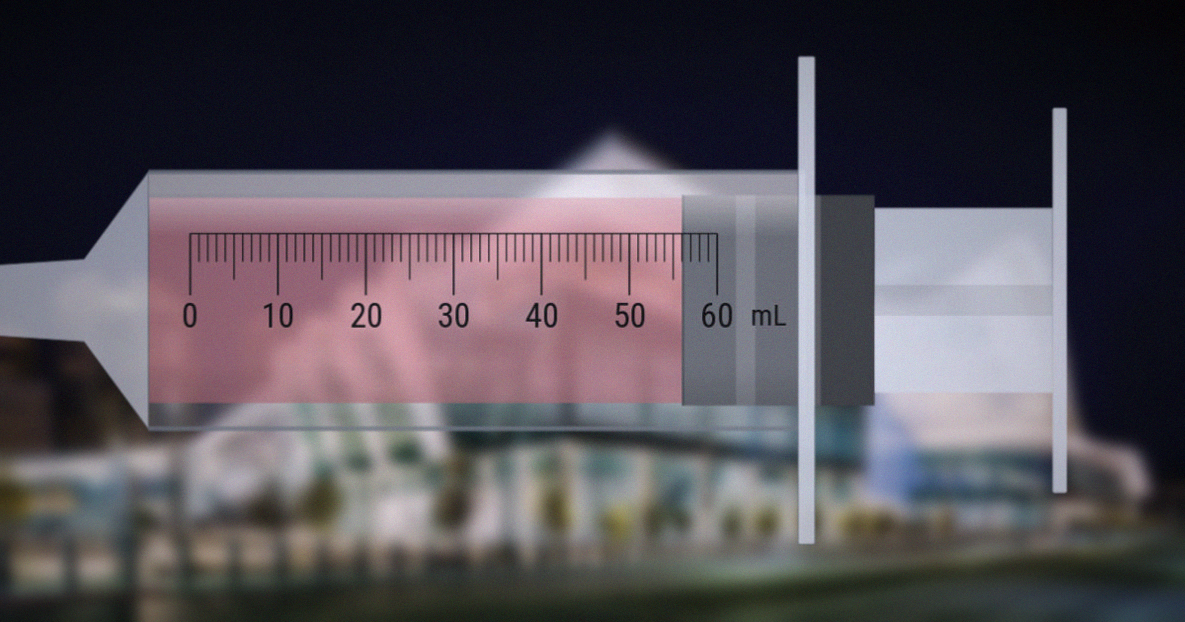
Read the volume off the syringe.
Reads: 56 mL
